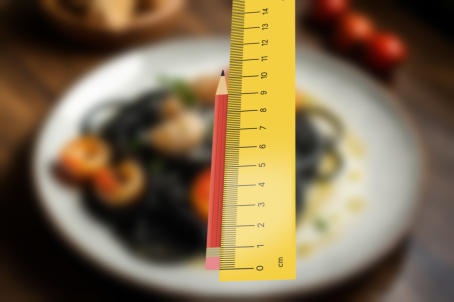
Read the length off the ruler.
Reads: 10.5 cm
